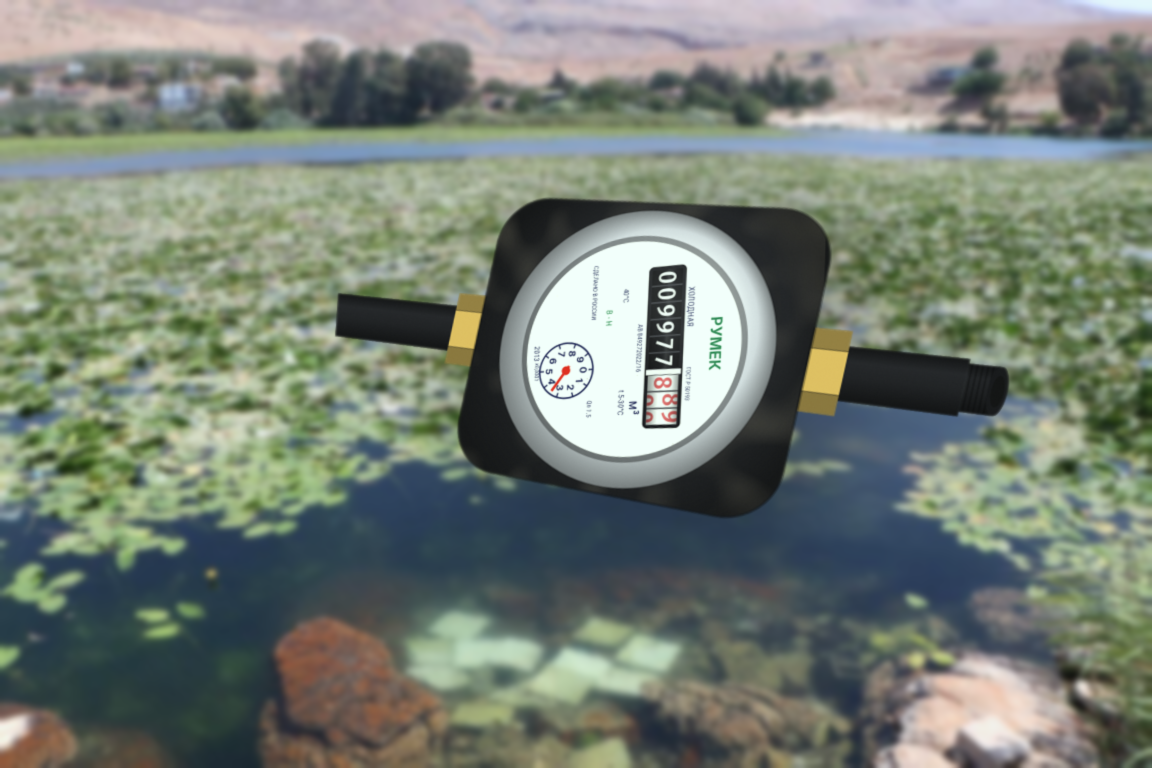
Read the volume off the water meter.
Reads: 9977.8893 m³
